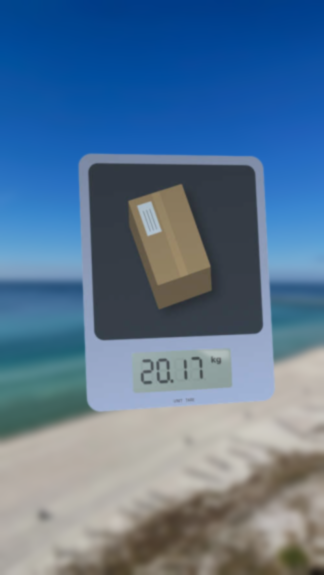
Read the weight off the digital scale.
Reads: 20.17 kg
